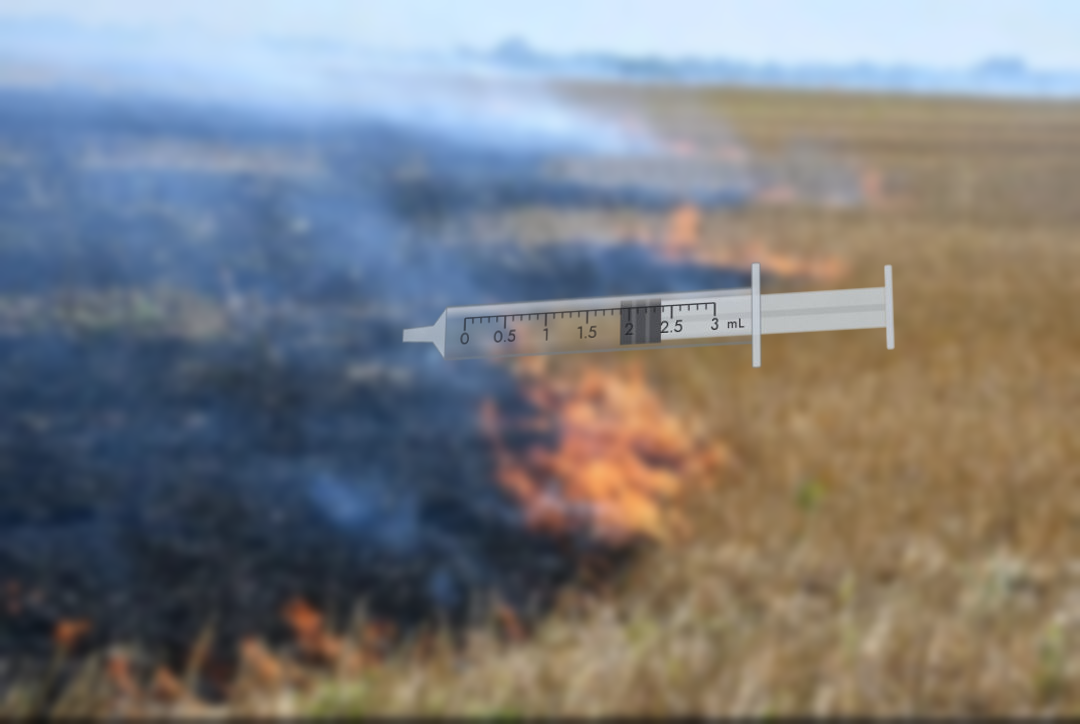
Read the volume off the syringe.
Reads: 1.9 mL
